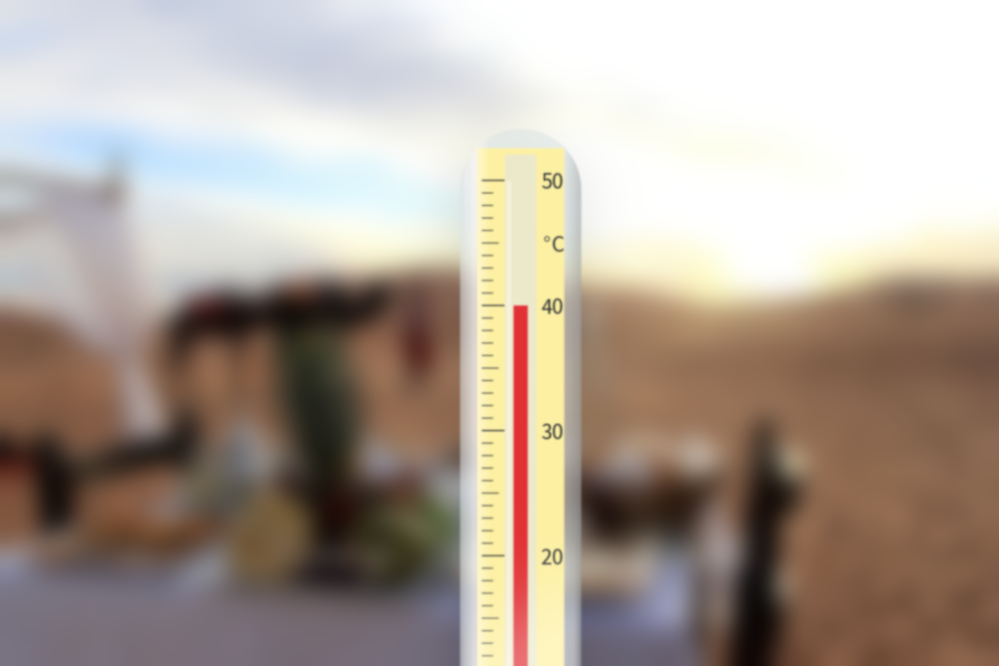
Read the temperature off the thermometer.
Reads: 40 °C
